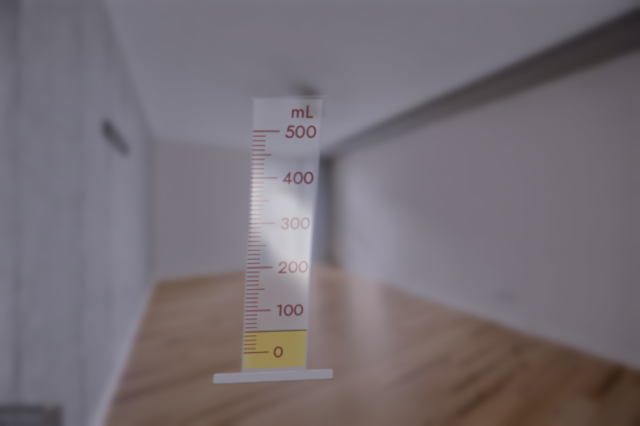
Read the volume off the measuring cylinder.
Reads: 50 mL
